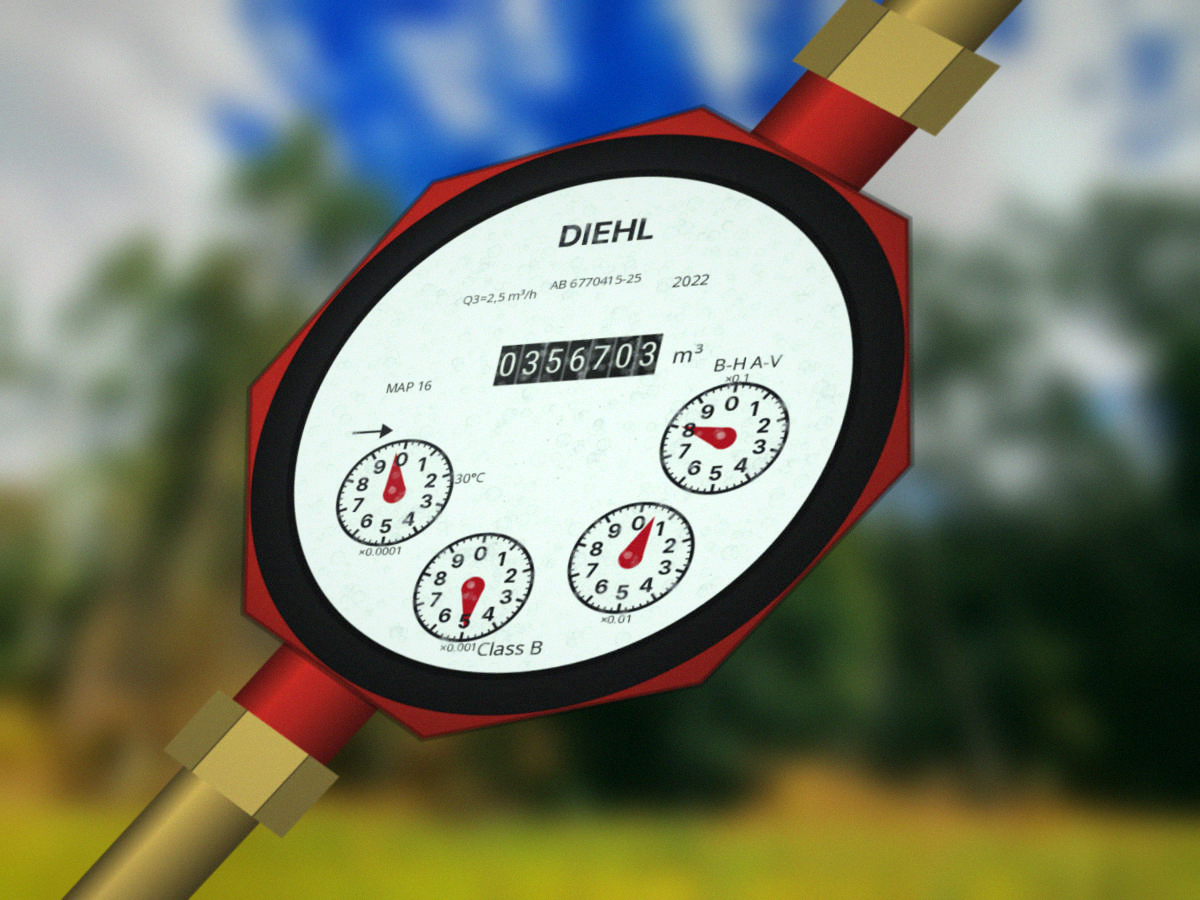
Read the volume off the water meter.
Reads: 356703.8049 m³
